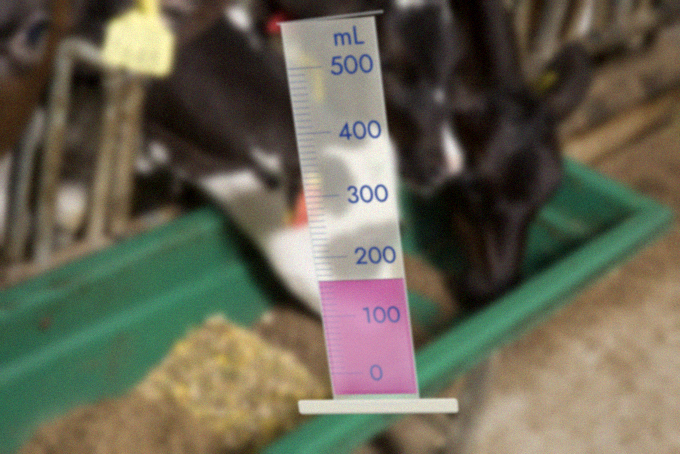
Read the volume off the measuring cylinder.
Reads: 160 mL
